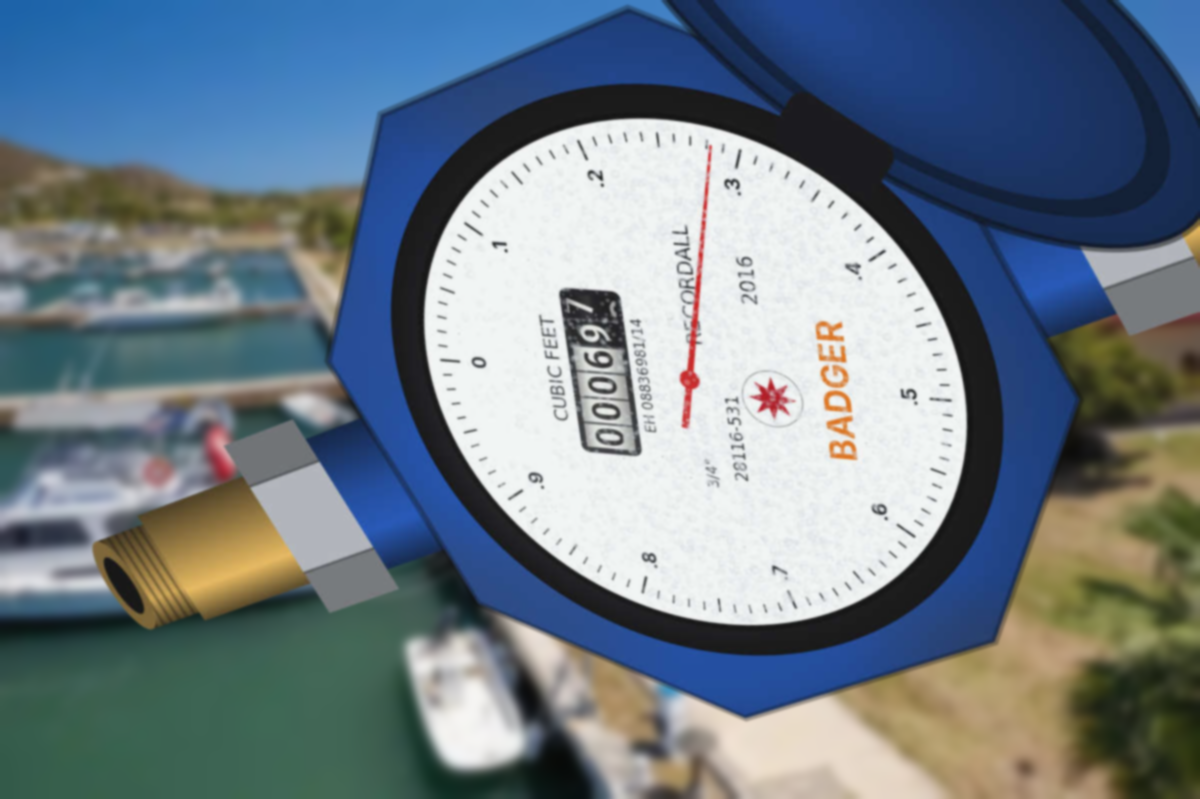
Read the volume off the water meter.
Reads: 697.28 ft³
